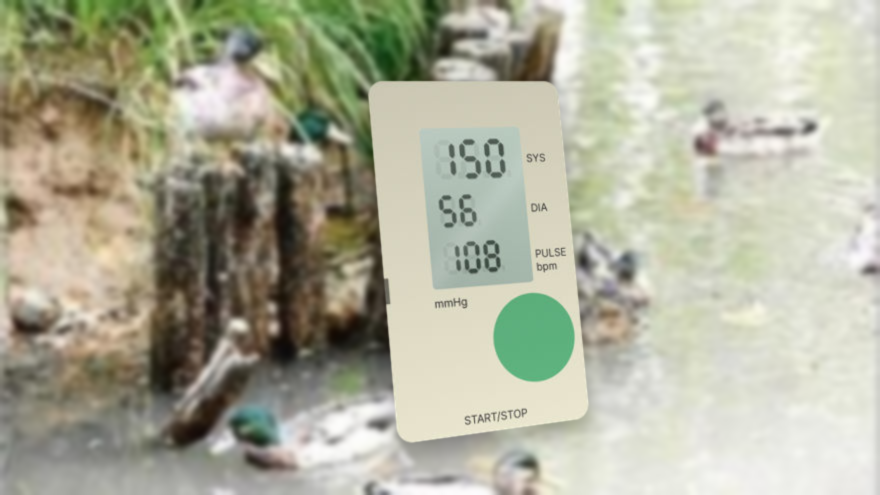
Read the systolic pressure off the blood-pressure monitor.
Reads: 150 mmHg
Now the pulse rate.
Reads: 108 bpm
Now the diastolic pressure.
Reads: 56 mmHg
